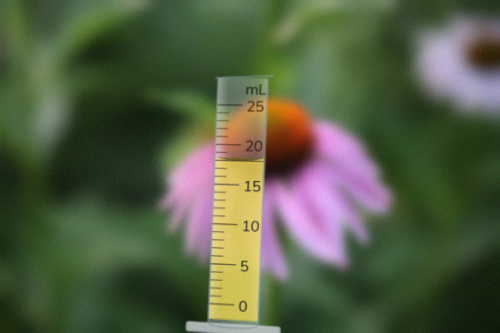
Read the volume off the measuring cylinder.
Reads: 18 mL
